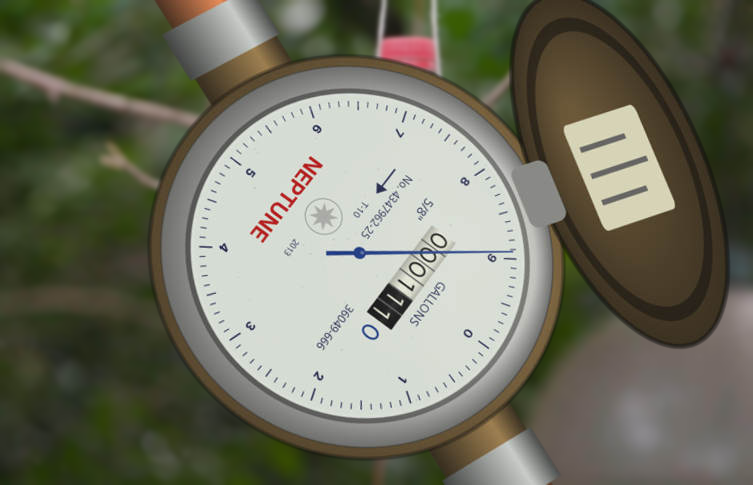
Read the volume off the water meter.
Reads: 1108.9 gal
